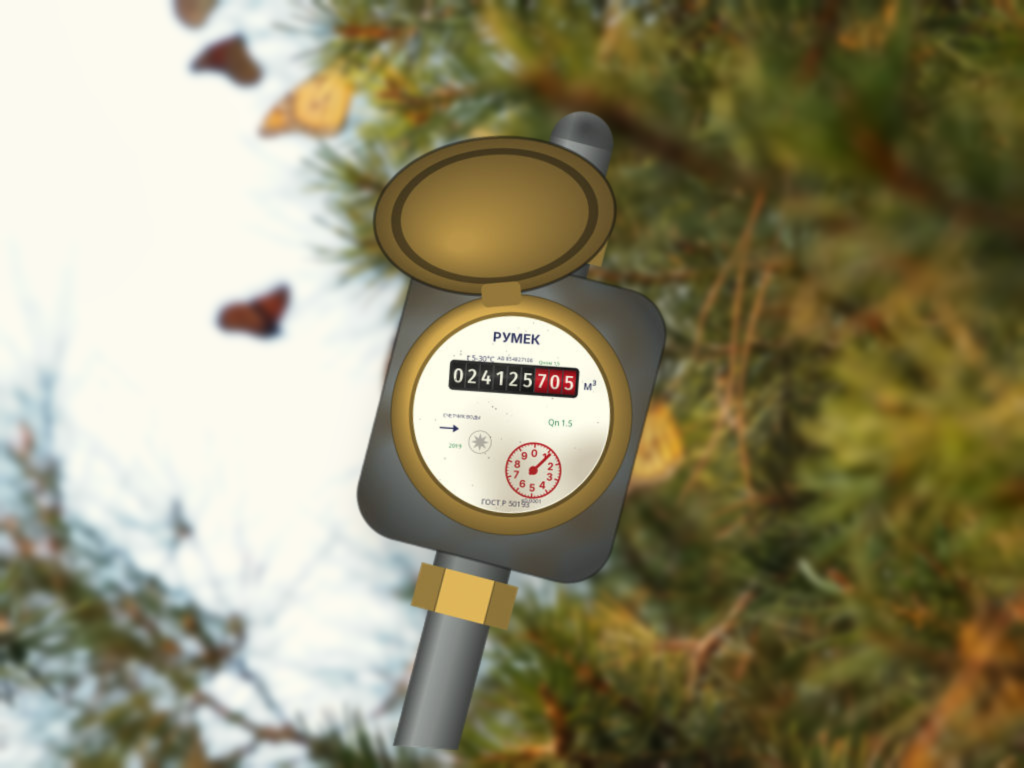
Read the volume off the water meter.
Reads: 24125.7051 m³
